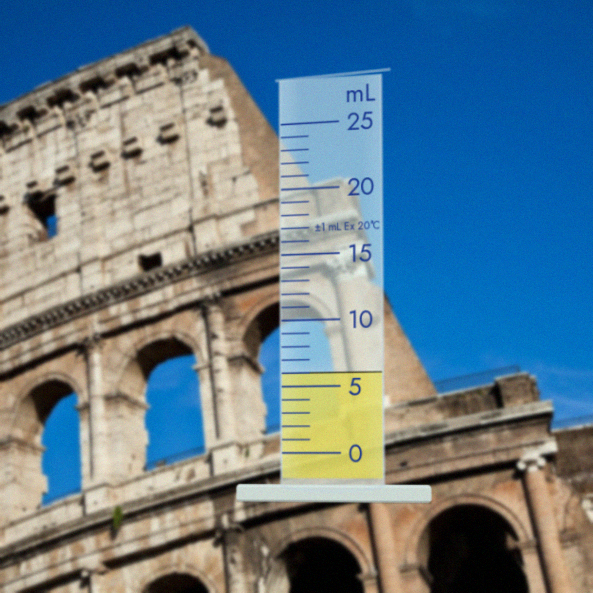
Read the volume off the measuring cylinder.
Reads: 6 mL
